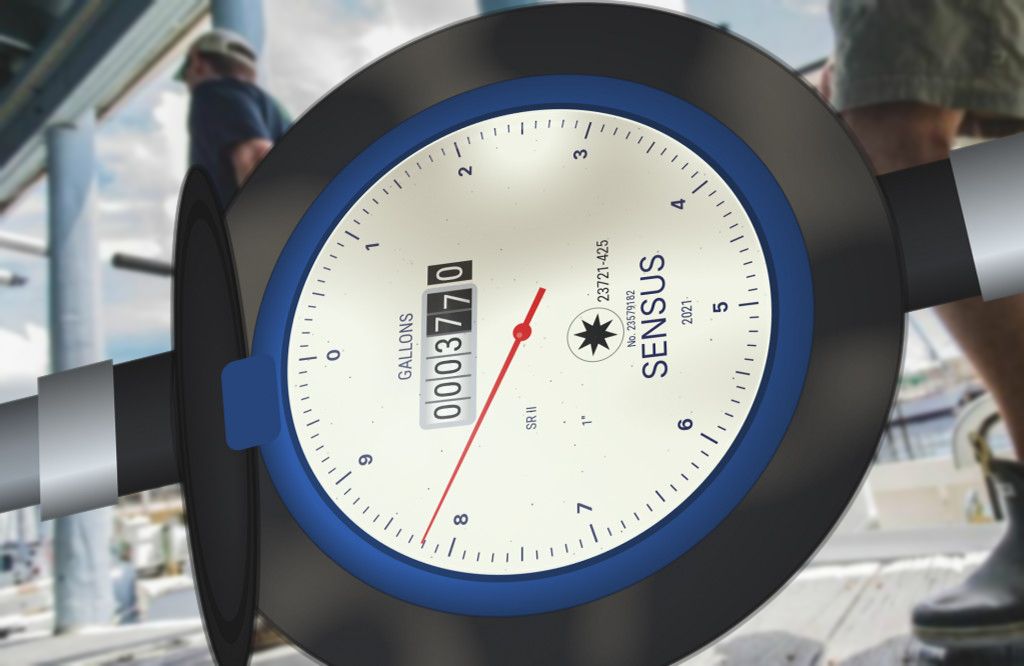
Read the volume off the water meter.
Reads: 3768.2 gal
